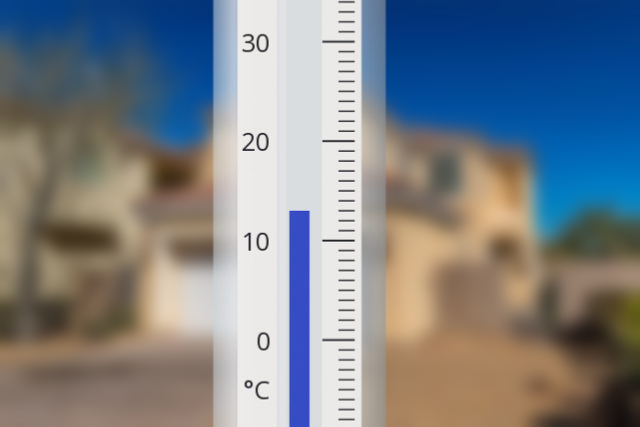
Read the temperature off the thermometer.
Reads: 13 °C
